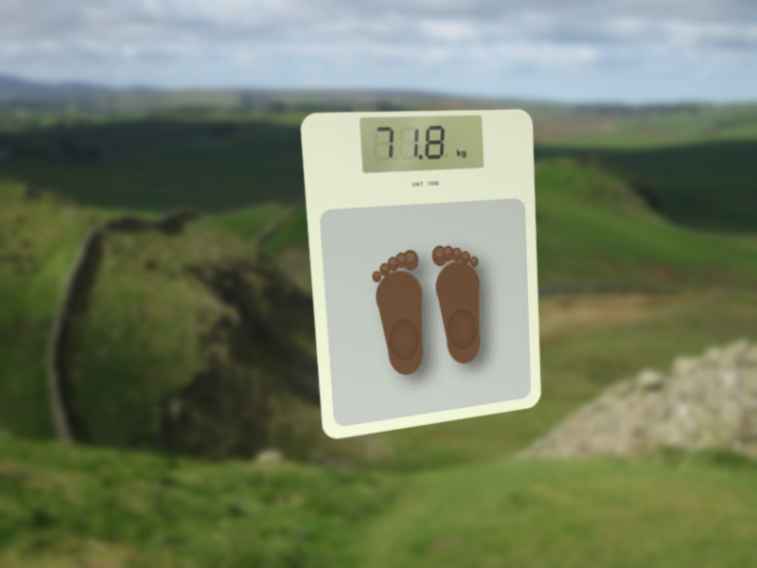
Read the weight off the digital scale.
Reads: 71.8 kg
